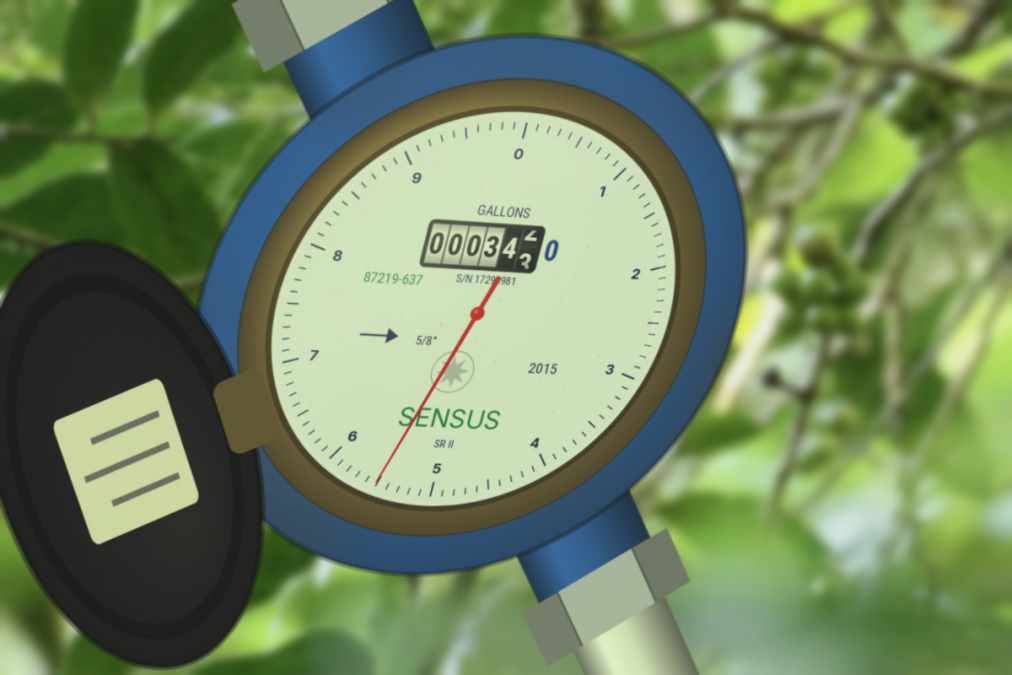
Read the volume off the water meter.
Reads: 3425.5 gal
